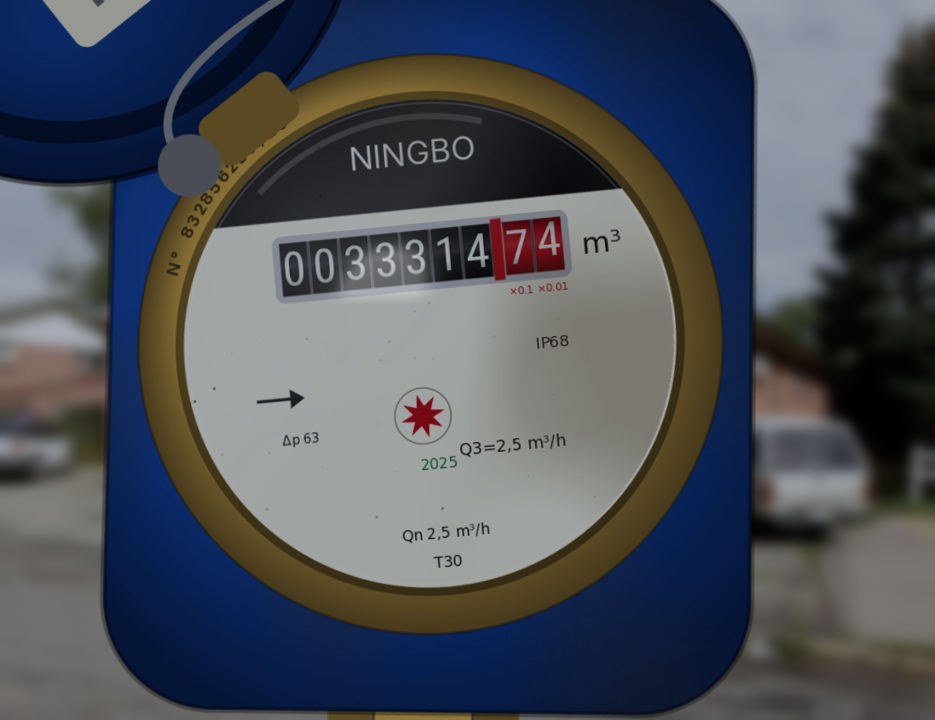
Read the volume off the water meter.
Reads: 33314.74 m³
